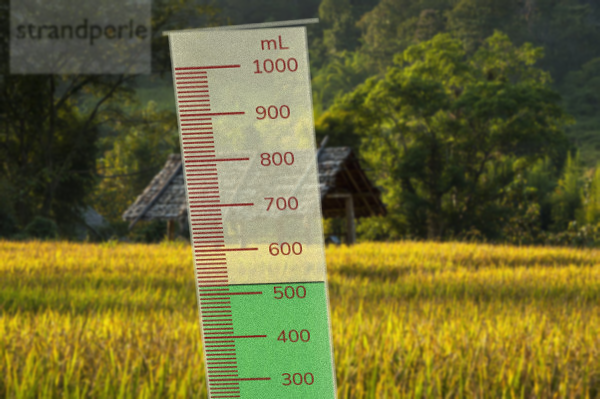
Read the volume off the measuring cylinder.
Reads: 520 mL
